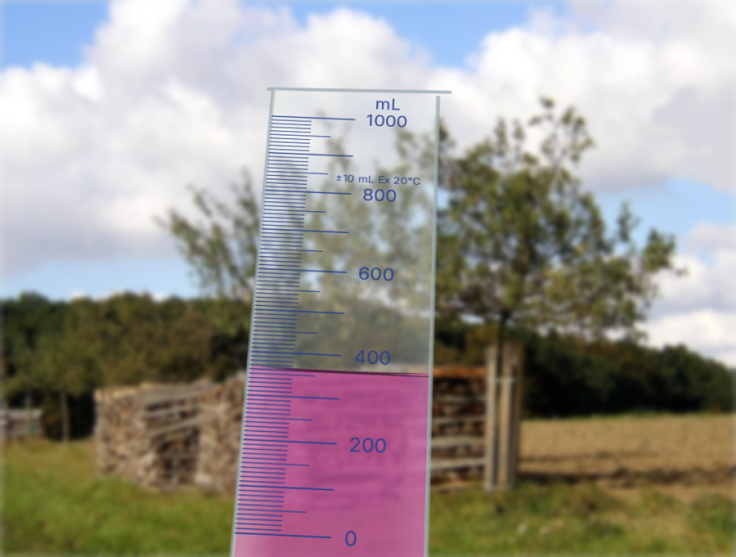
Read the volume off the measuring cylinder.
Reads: 360 mL
